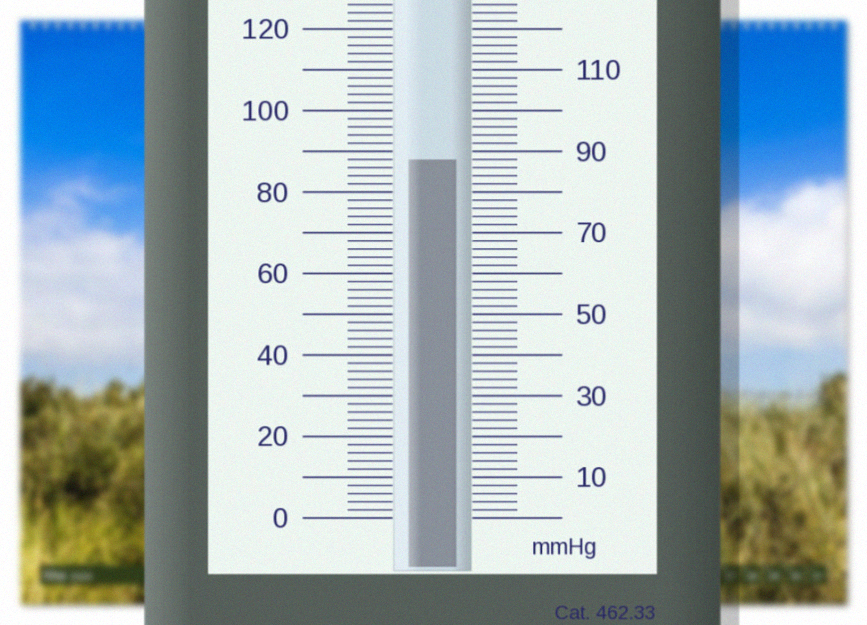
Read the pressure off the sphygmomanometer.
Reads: 88 mmHg
